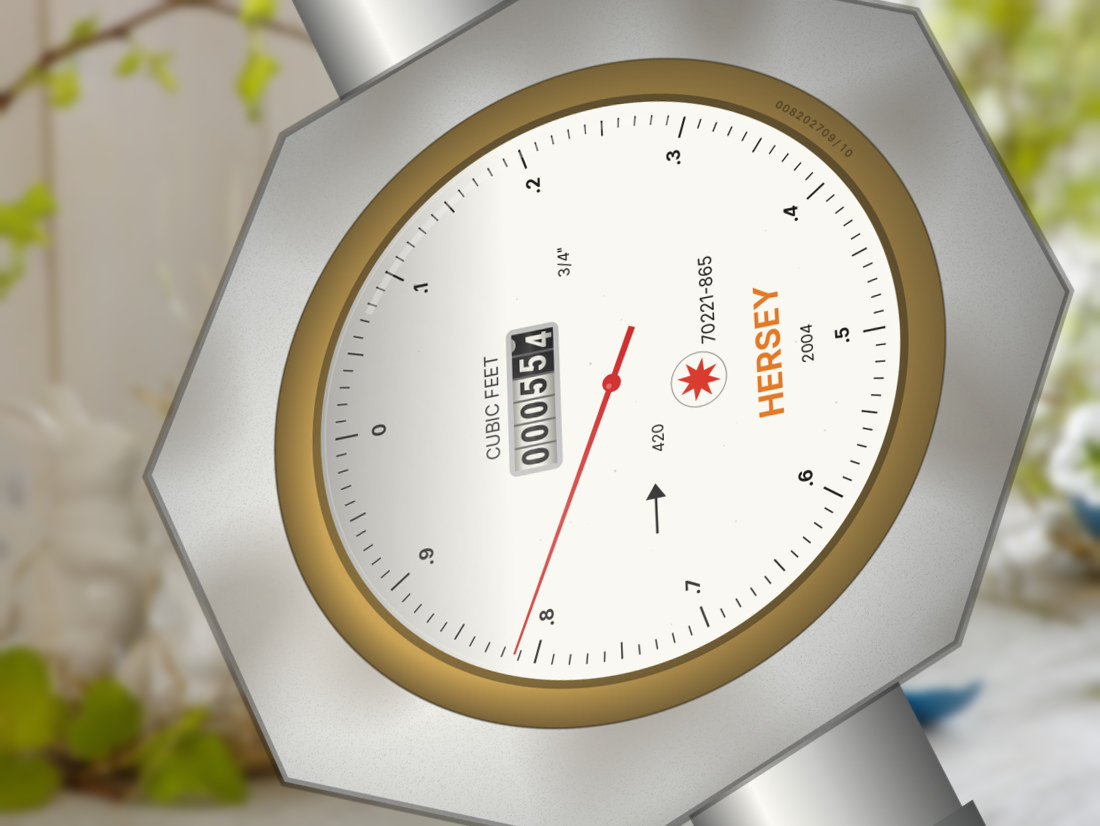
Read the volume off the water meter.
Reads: 553.81 ft³
